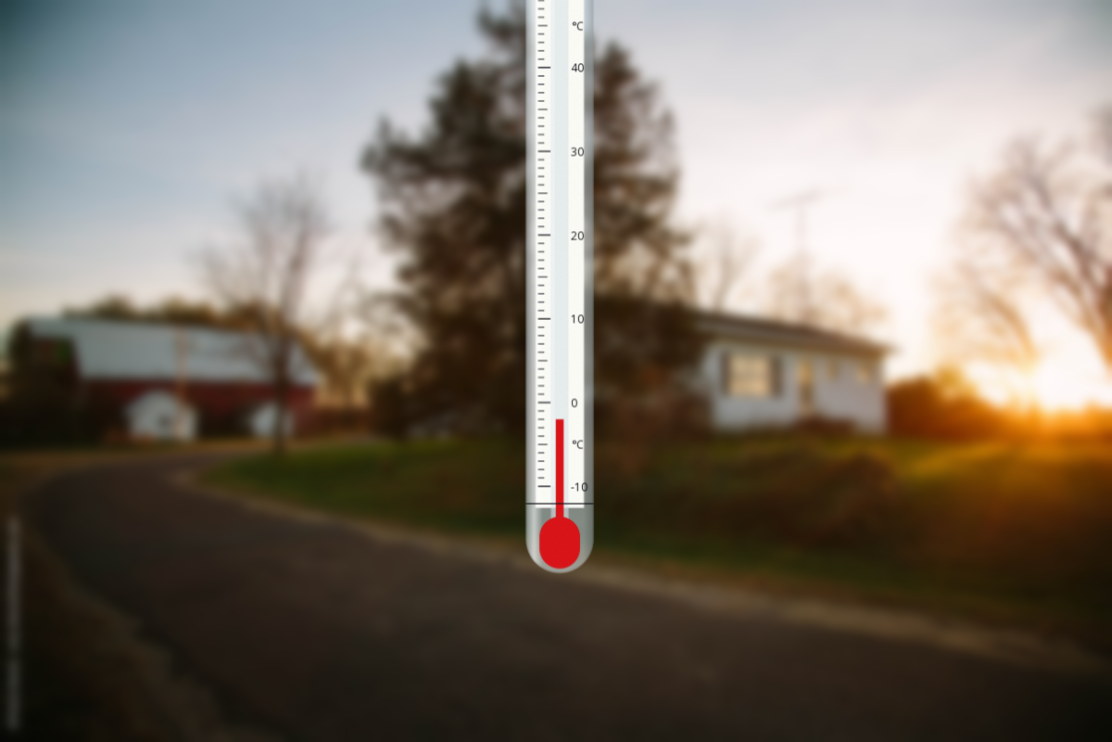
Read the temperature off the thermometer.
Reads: -2 °C
